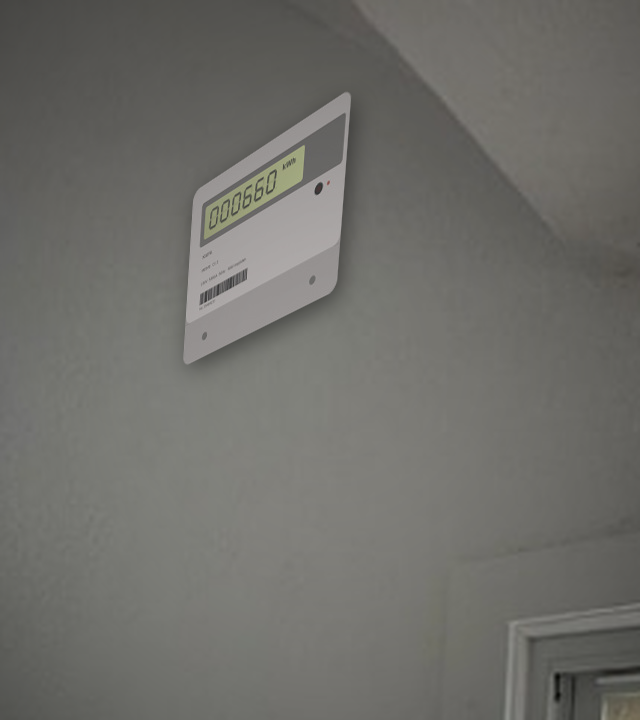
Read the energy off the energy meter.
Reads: 660 kWh
